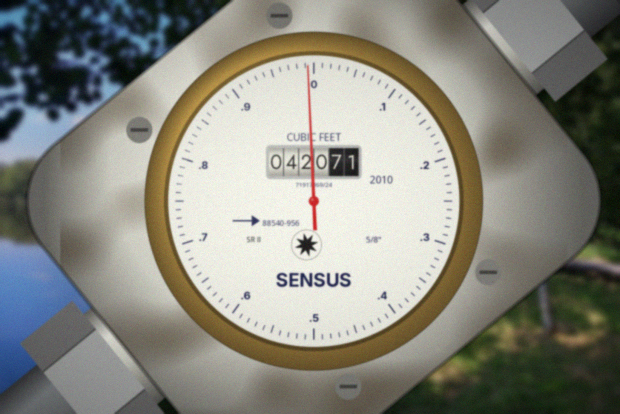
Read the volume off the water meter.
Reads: 42070.99 ft³
